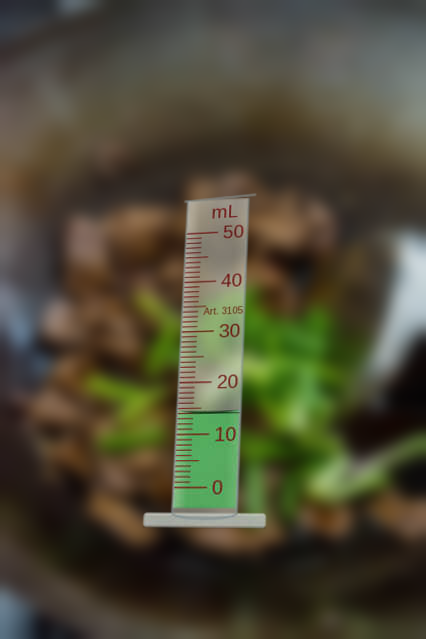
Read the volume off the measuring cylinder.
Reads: 14 mL
